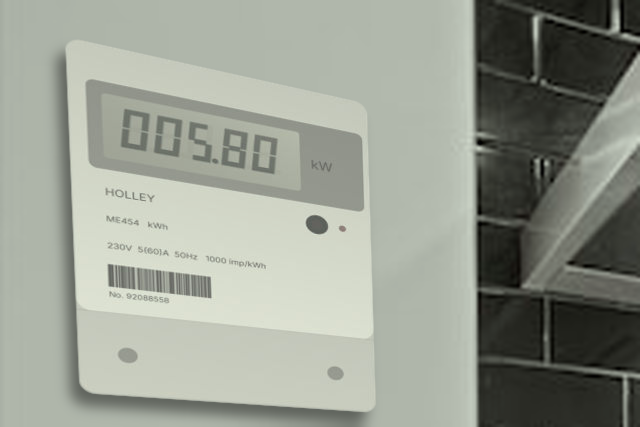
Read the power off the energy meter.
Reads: 5.80 kW
